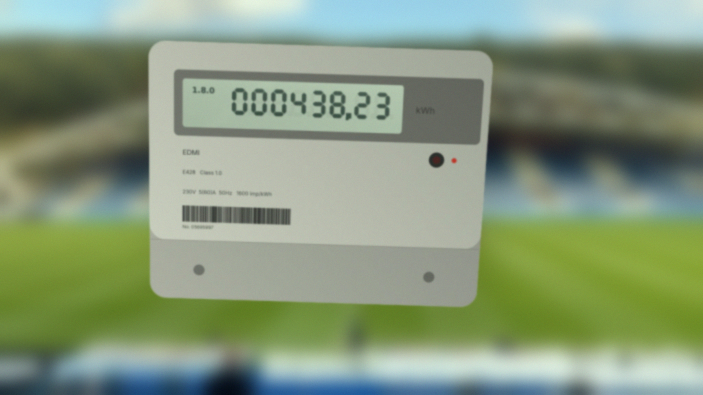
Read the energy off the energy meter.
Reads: 438.23 kWh
